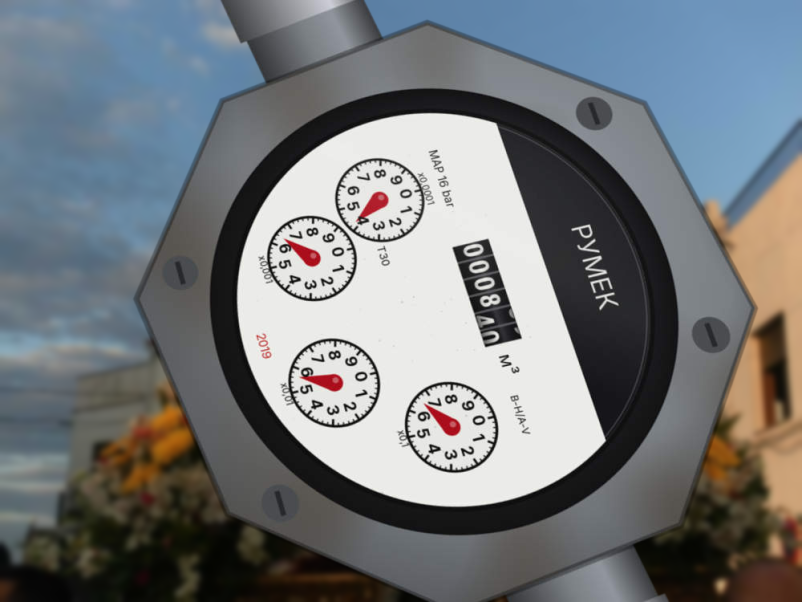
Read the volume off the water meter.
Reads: 839.6564 m³
